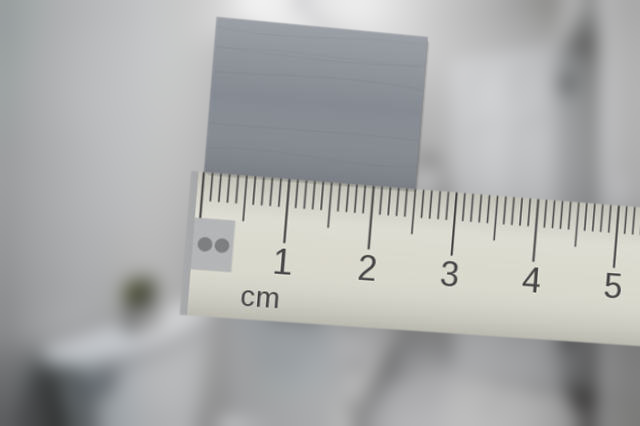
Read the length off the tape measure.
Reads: 2.5 cm
